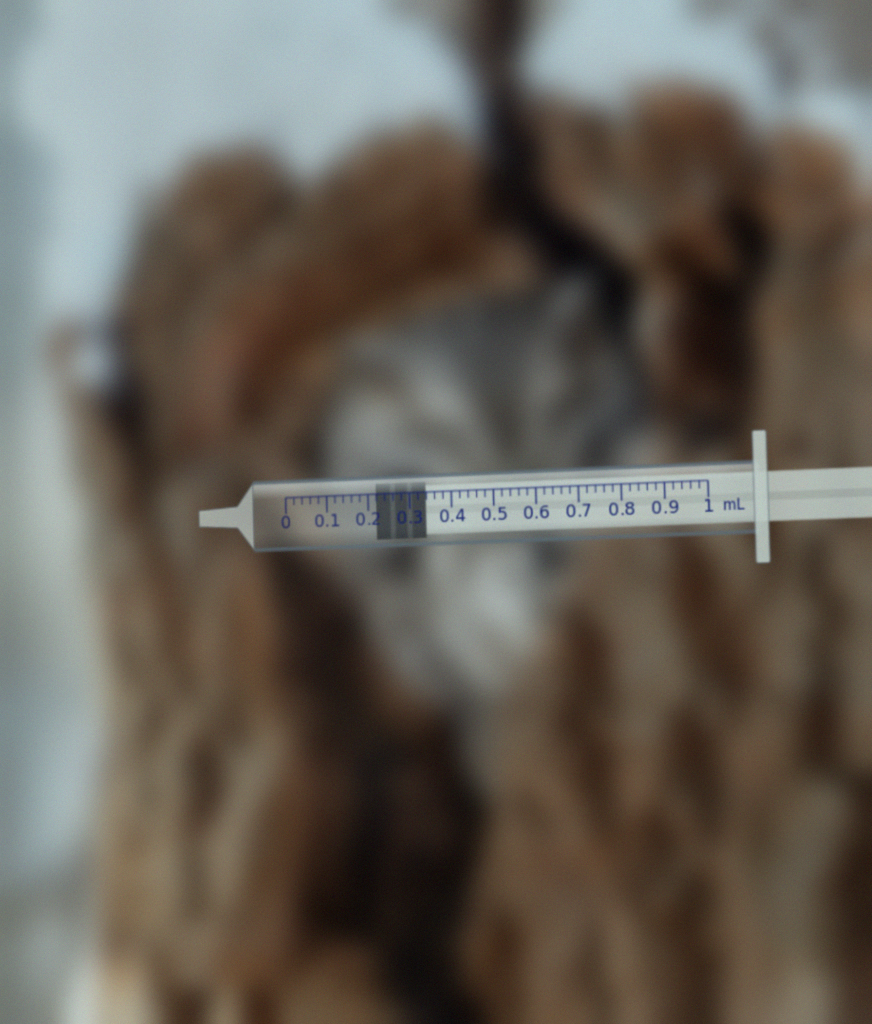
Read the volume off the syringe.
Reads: 0.22 mL
